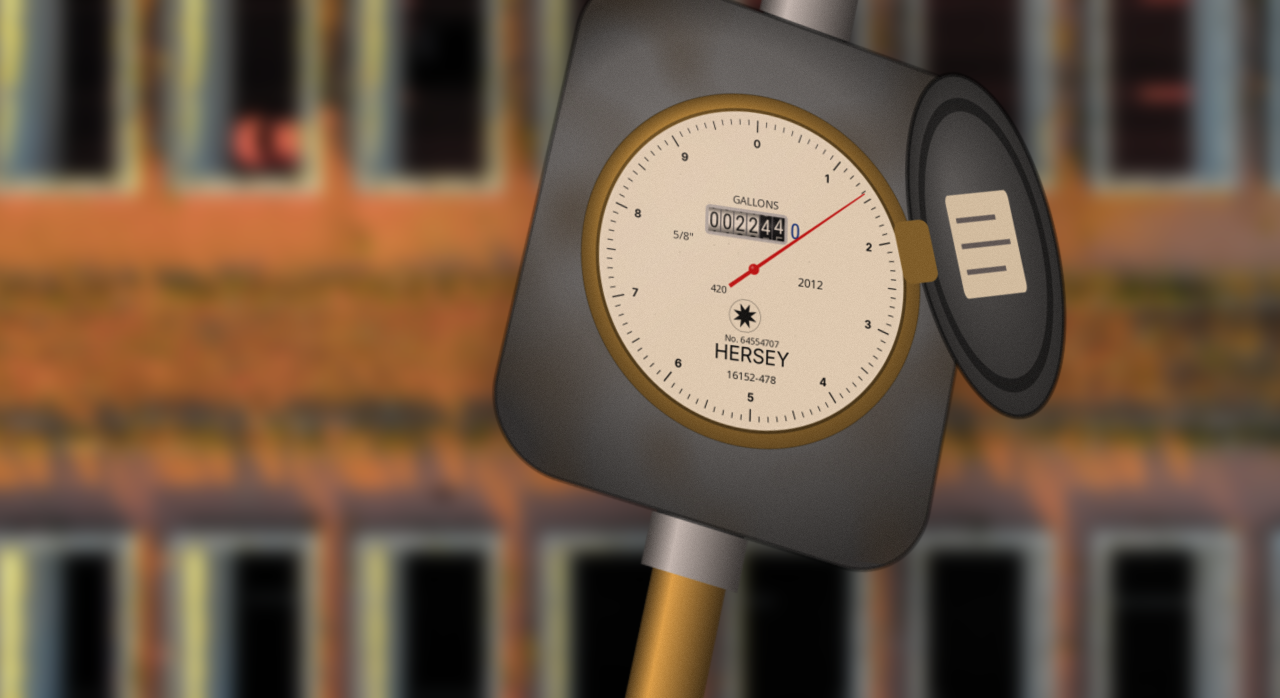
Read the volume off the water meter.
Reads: 22441.4 gal
